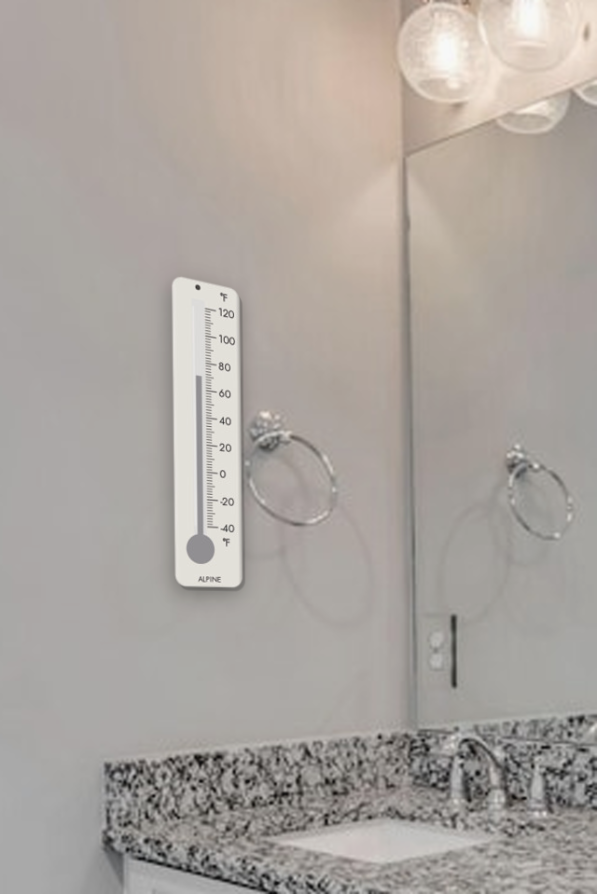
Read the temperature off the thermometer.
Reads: 70 °F
